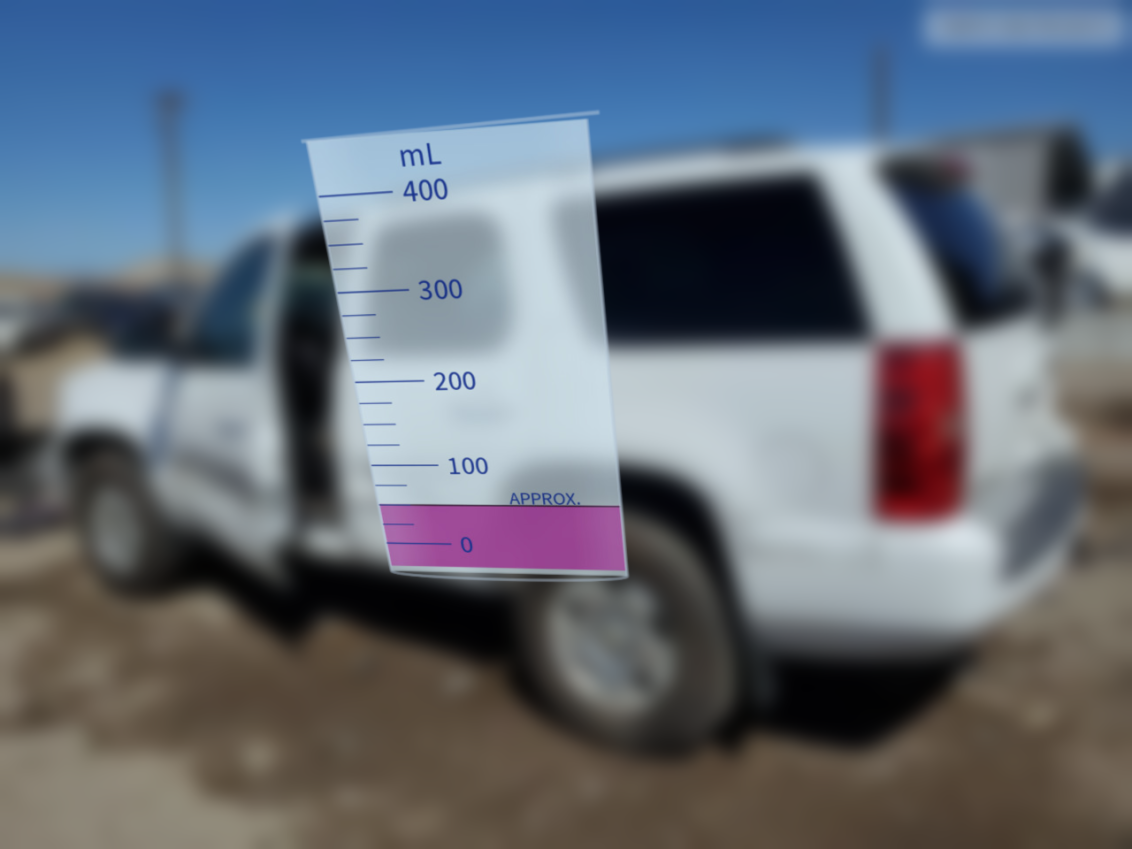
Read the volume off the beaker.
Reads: 50 mL
